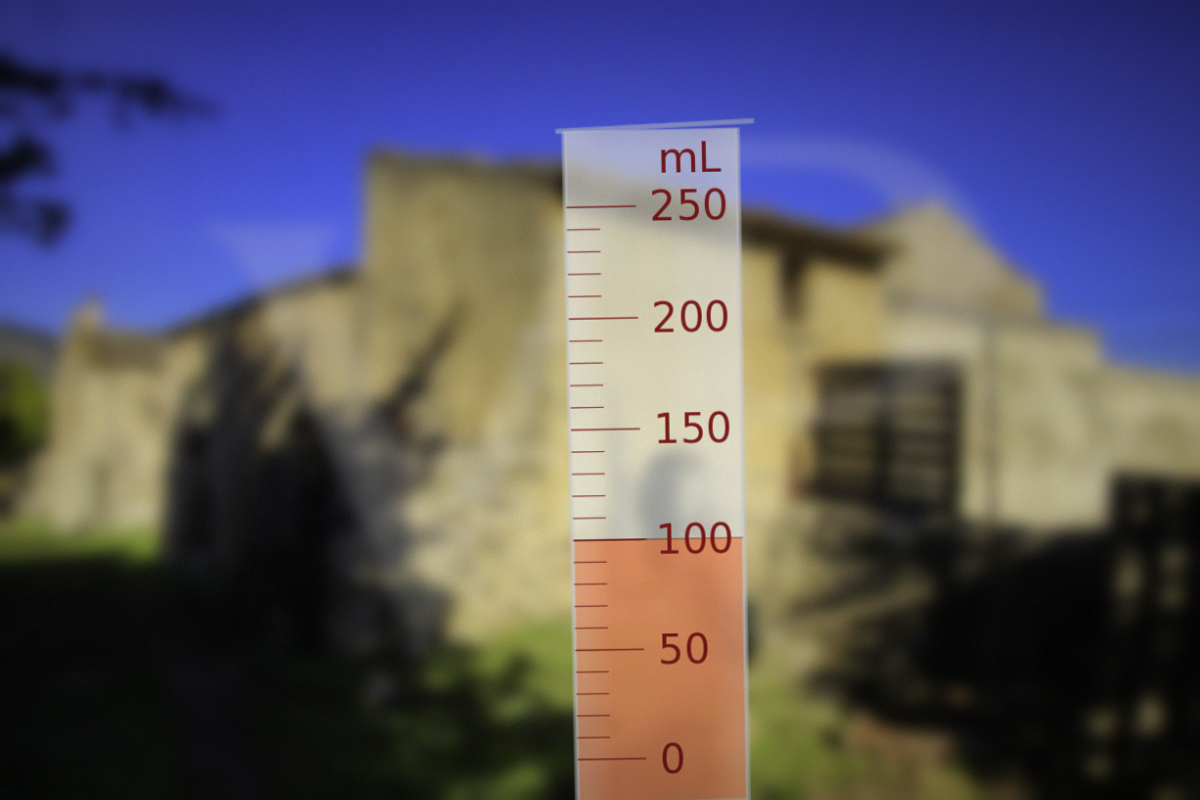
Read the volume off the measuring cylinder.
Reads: 100 mL
